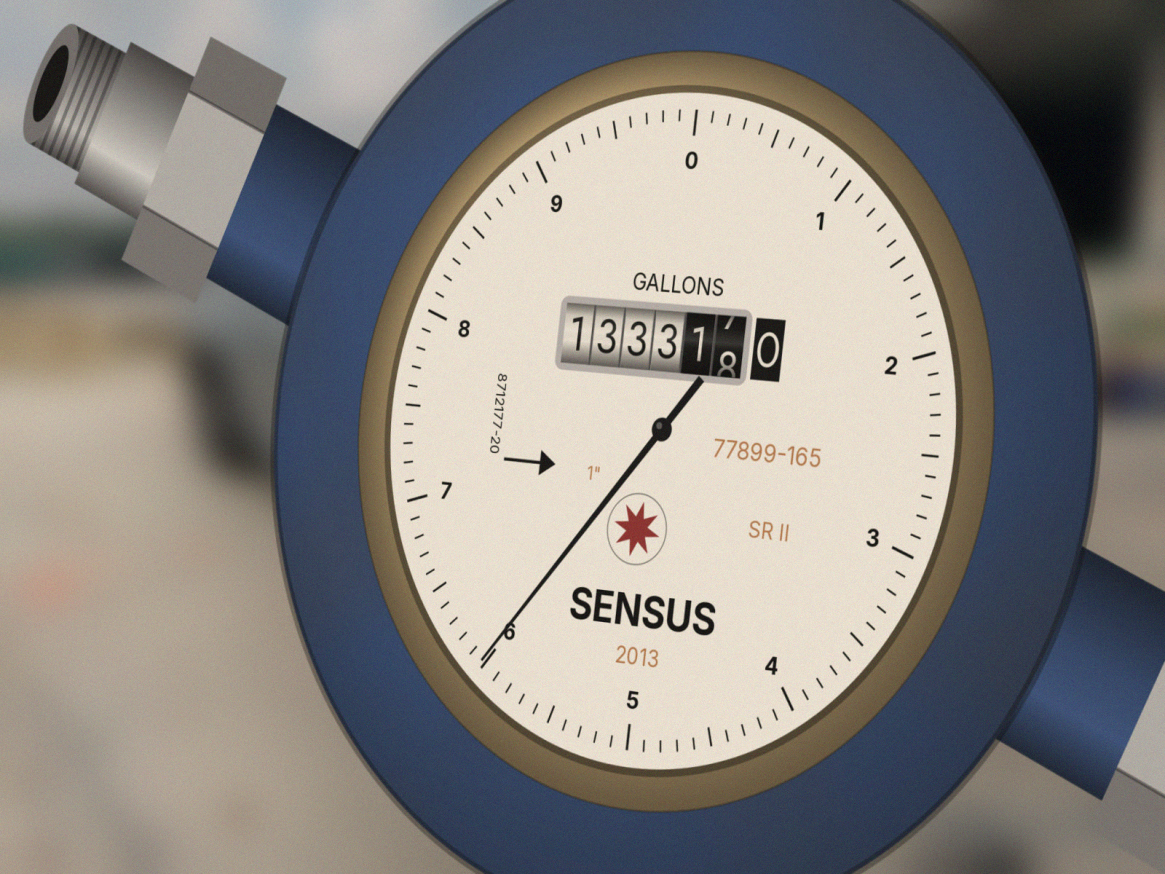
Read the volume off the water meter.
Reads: 1333176.0 gal
